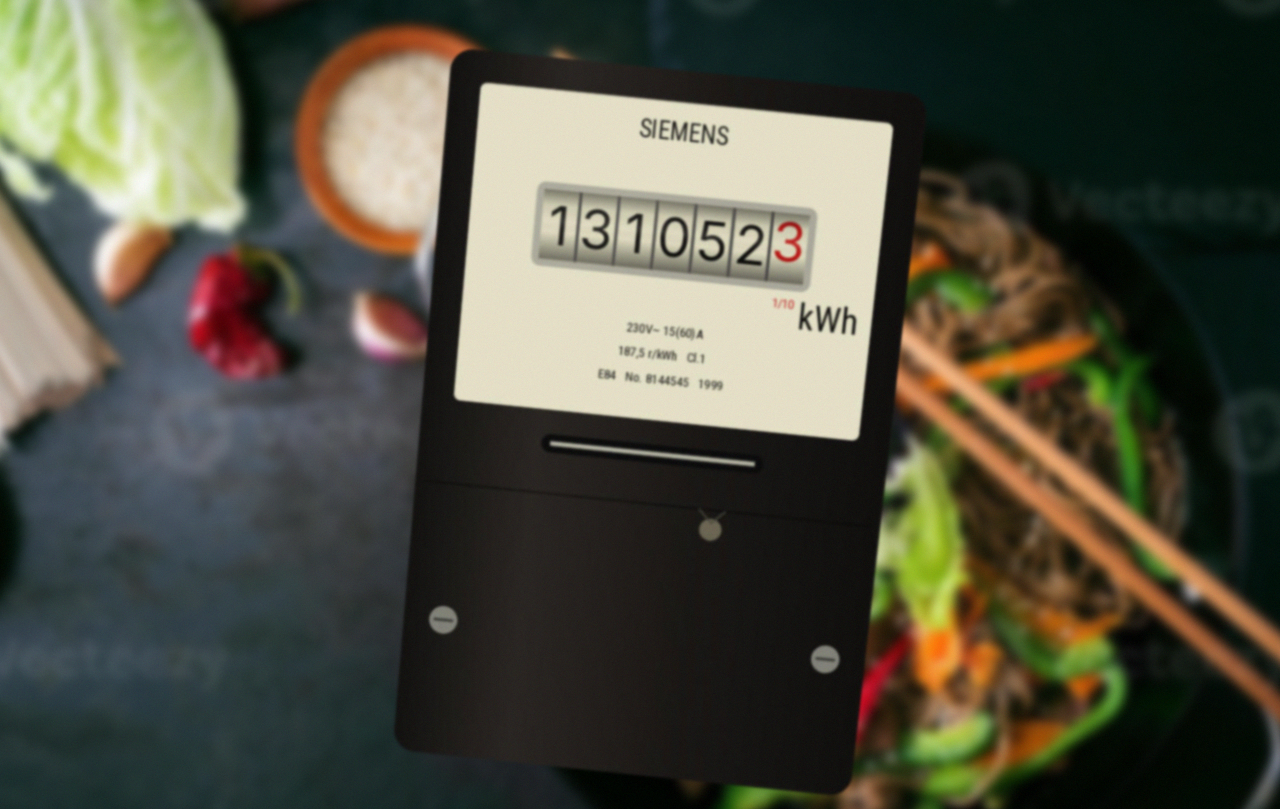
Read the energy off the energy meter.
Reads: 131052.3 kWh
